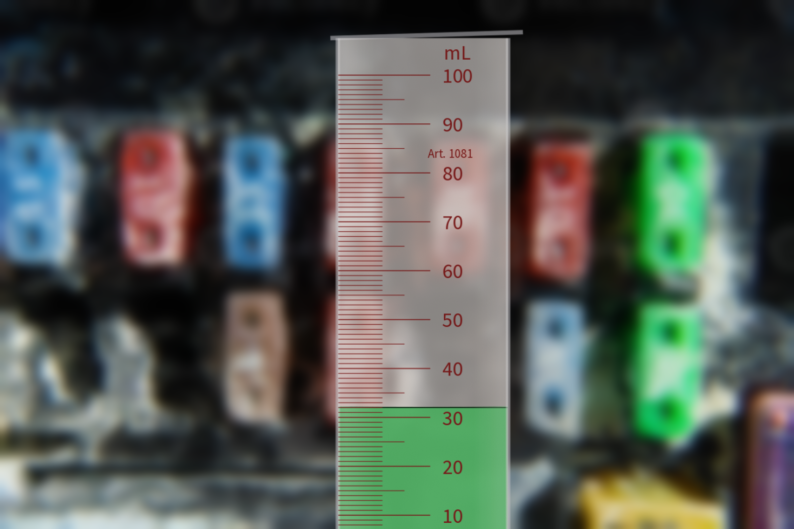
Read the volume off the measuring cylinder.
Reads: 32 mL
